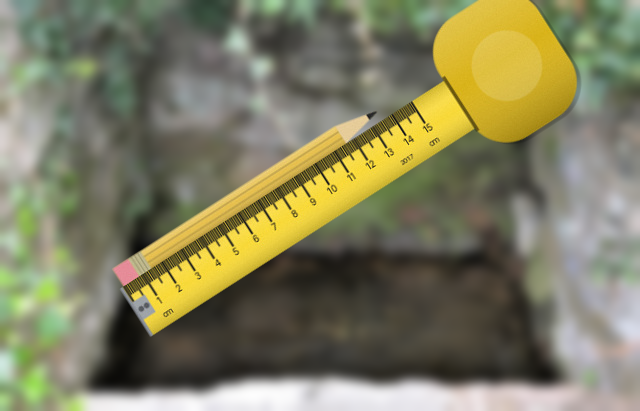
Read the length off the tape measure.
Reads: 13.5 cm
